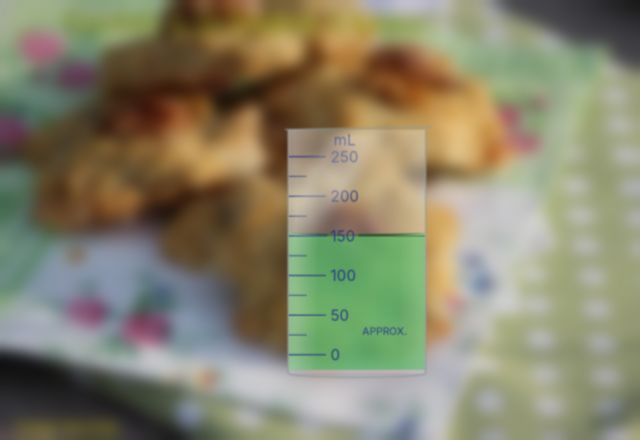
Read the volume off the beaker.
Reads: 150 mL
